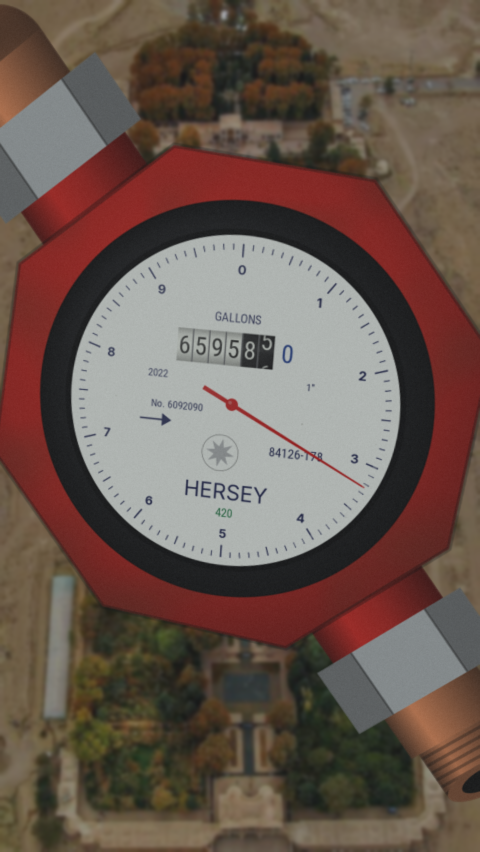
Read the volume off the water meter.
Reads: 6595853.2 gal
